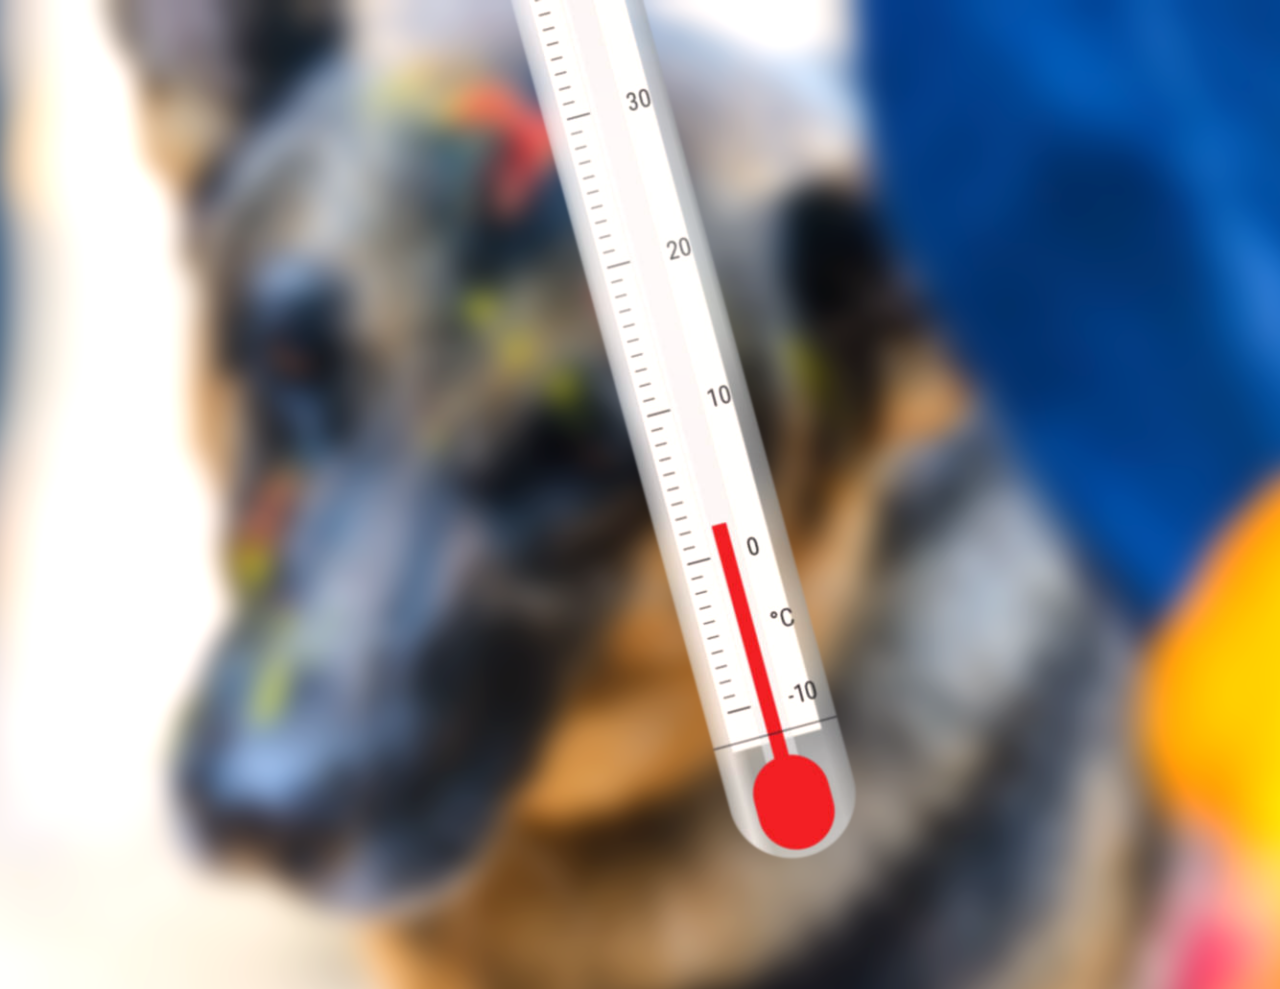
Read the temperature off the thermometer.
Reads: 2 °C
